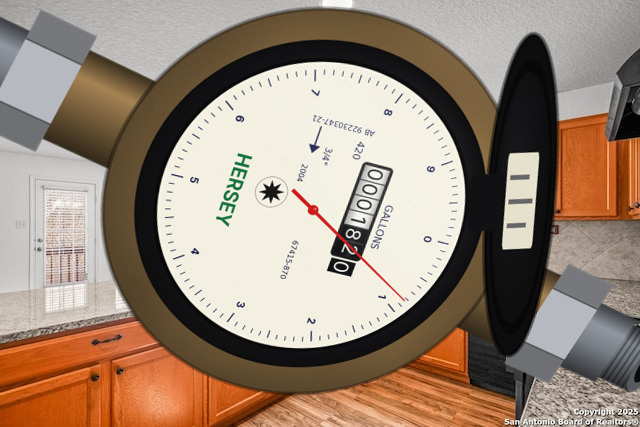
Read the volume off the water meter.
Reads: 1820.8 gal
